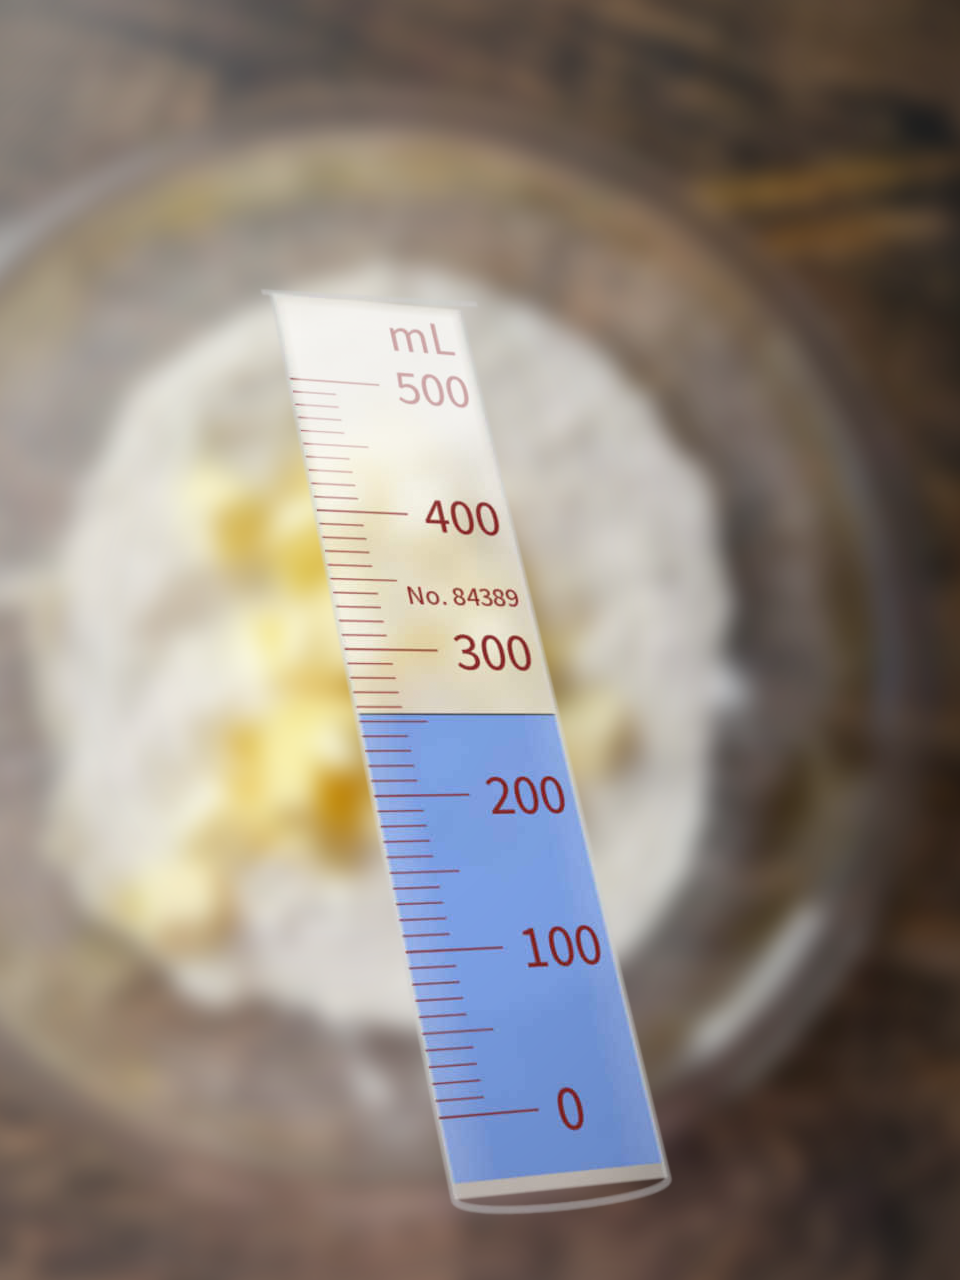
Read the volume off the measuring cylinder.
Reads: 255 mL
